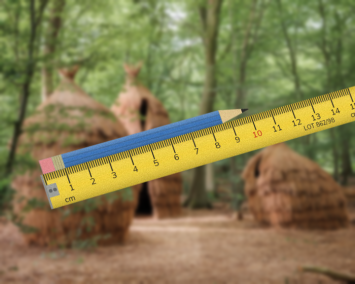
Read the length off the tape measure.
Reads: 10 cm
